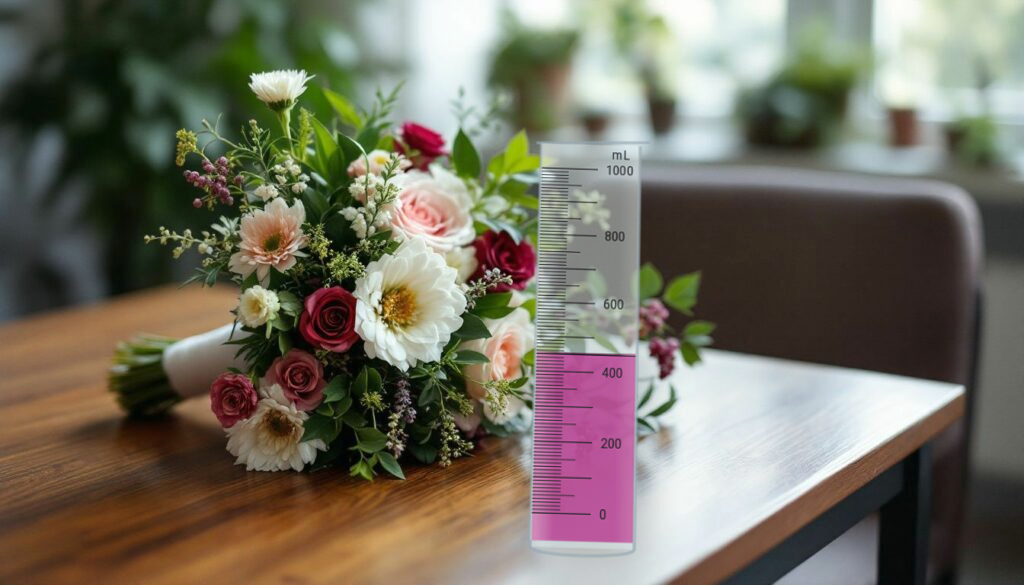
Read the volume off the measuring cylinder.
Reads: 450 mL
